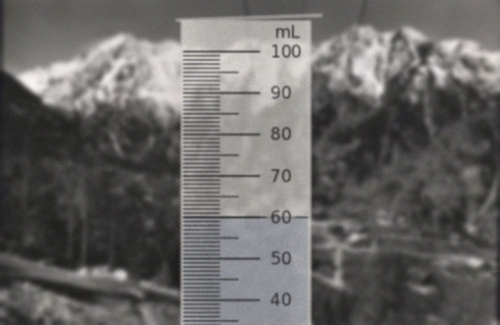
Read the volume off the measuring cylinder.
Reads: 60 mL
